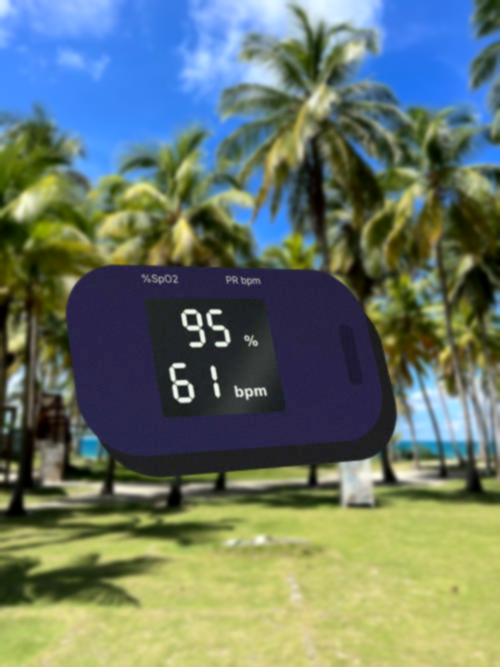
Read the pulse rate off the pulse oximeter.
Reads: 61 bpm
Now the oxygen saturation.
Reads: 95 %
